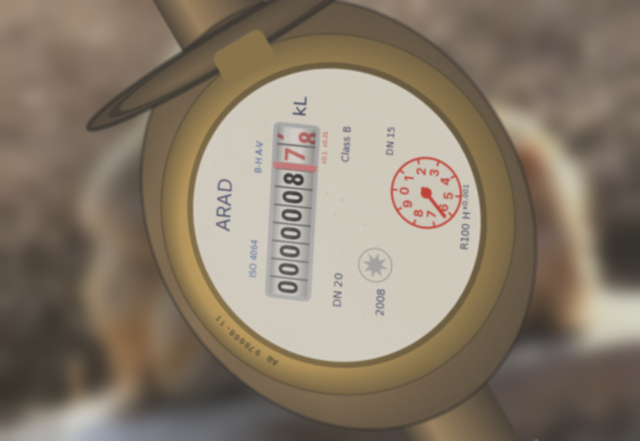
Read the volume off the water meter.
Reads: 8.776 kL
